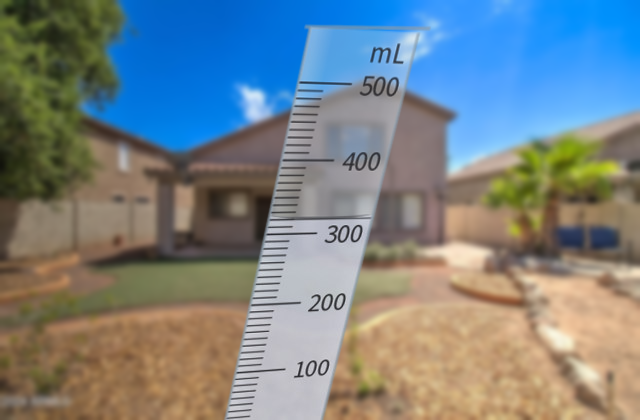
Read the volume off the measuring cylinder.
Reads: 320 mL
